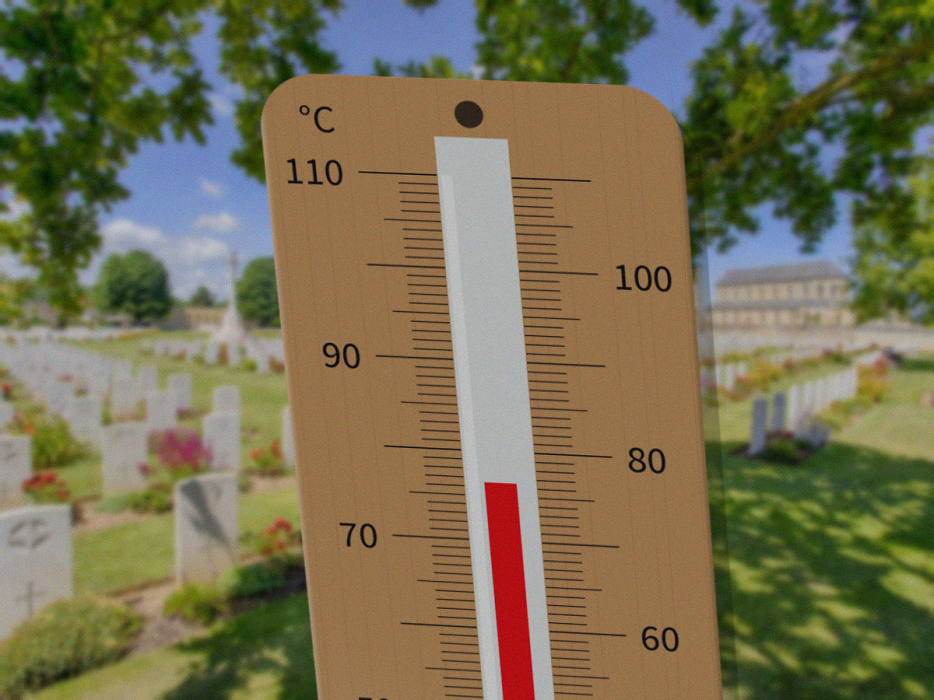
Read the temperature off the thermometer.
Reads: 76.5 °C
